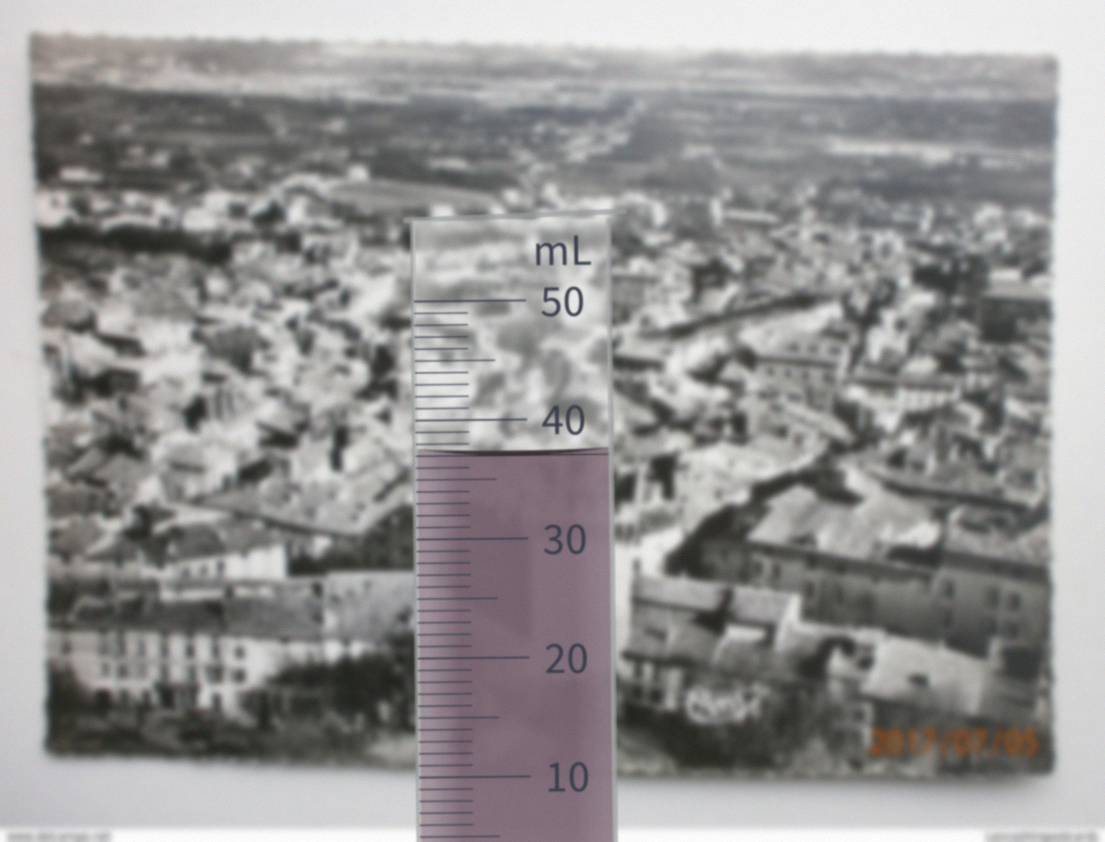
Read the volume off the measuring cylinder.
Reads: 37 mL
